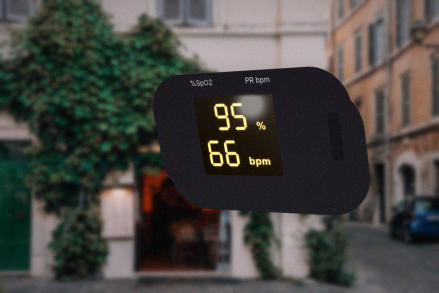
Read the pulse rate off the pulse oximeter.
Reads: 66 bpm
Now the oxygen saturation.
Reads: 95 %
